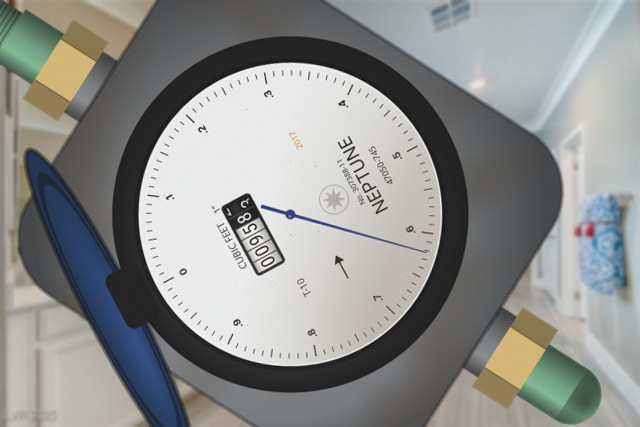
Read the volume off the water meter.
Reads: 9582.62 ft³
